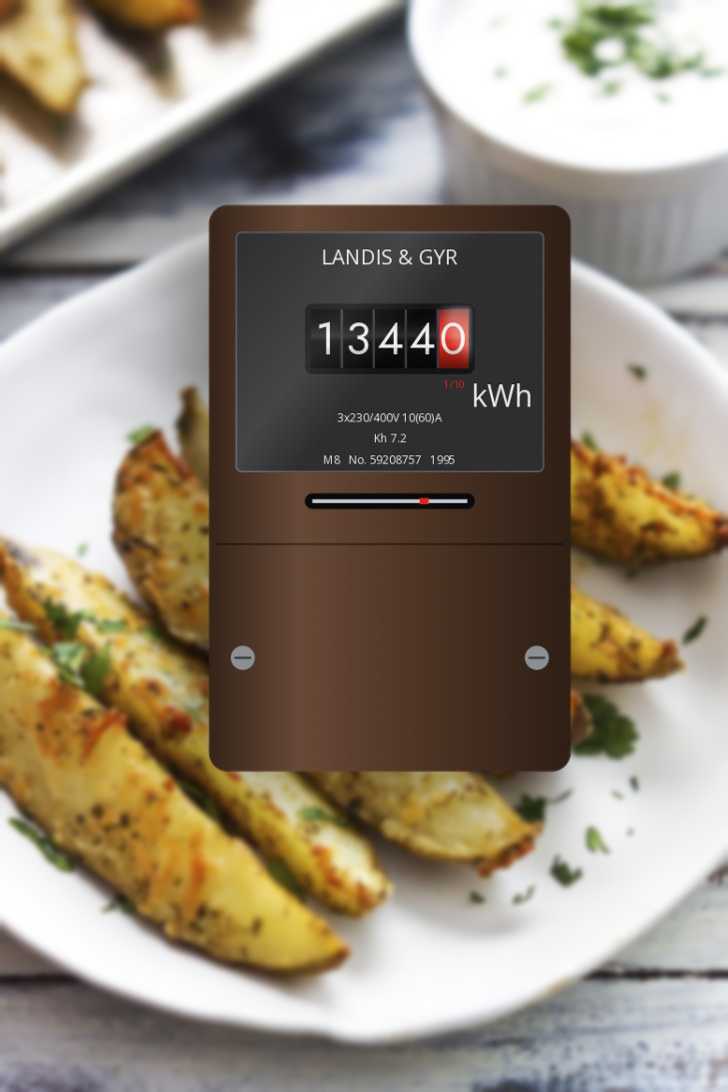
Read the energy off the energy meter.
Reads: 1344.0 kWh
